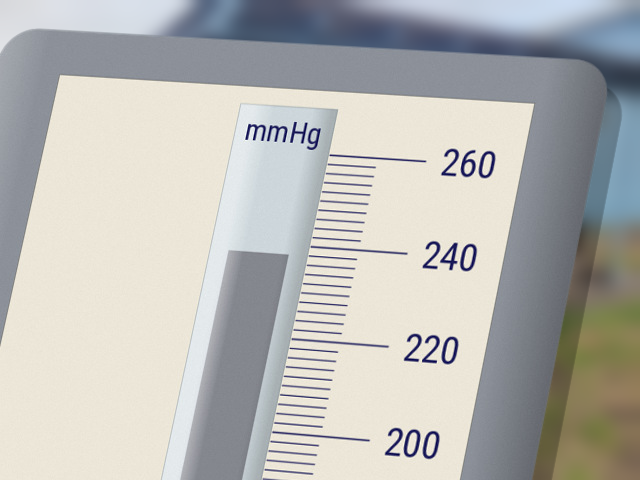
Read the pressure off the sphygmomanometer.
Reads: 238 mmHg
